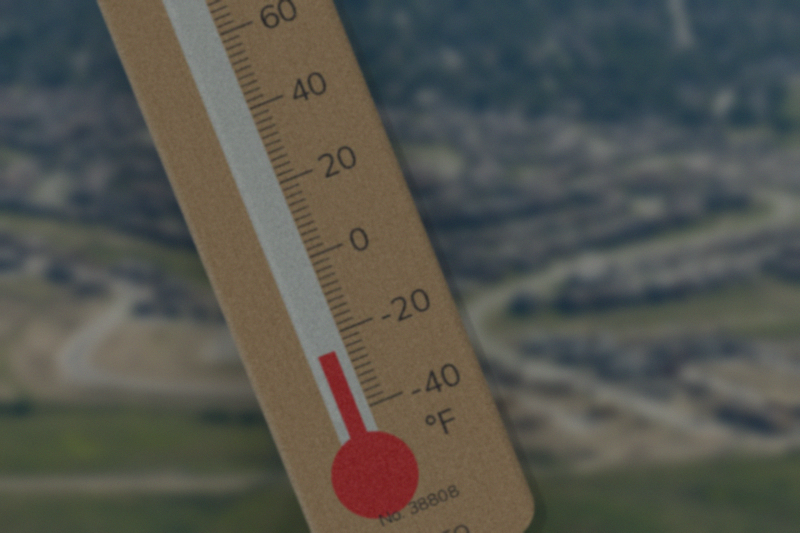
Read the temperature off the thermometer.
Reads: -24 °F
